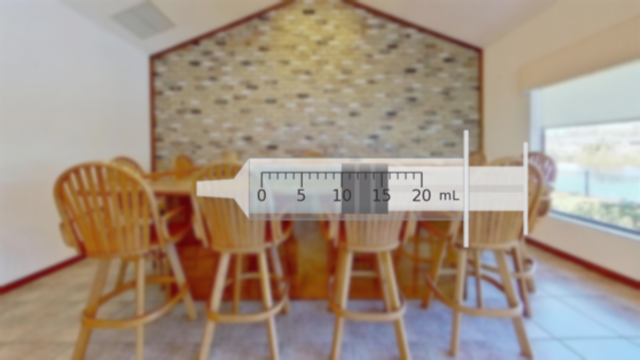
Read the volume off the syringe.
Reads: 10 mL
